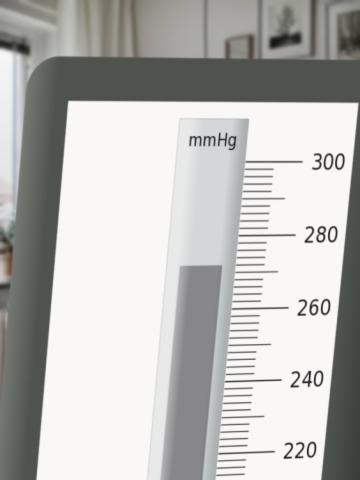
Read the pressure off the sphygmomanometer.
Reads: 272 mmHg
